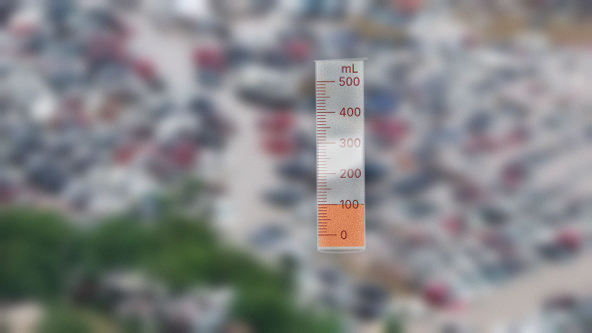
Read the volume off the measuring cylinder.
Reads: 100 mL
